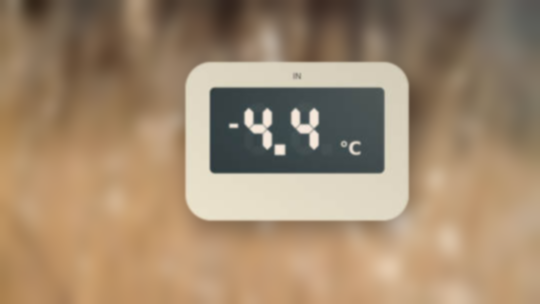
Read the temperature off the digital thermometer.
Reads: -4.4 °C
